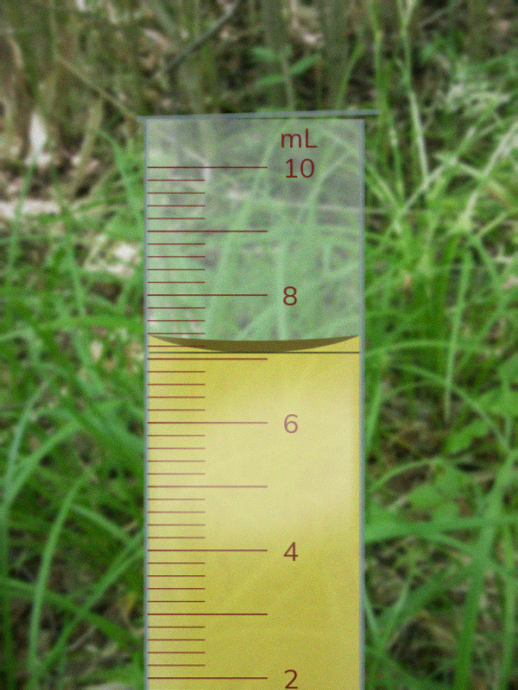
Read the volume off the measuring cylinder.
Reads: 7.1 mL
